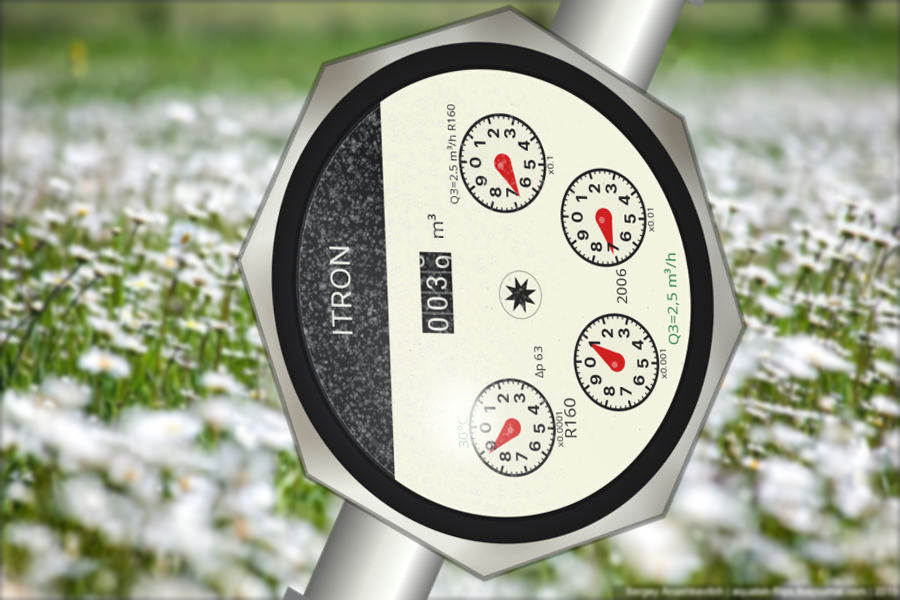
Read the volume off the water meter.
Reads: 38.6708 m³
